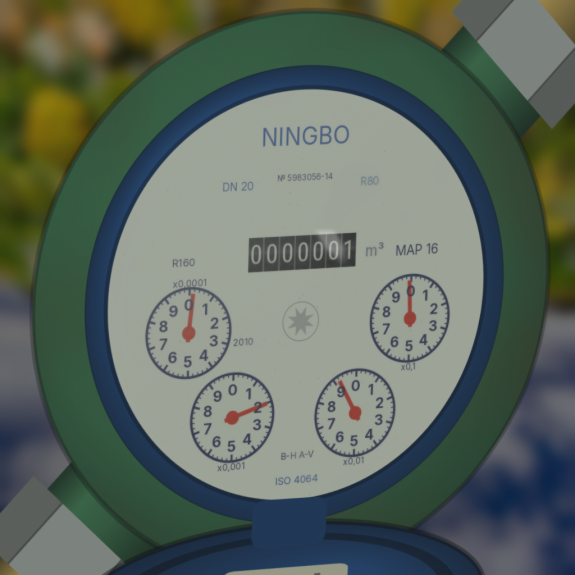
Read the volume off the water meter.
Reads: 0.9920 m³
